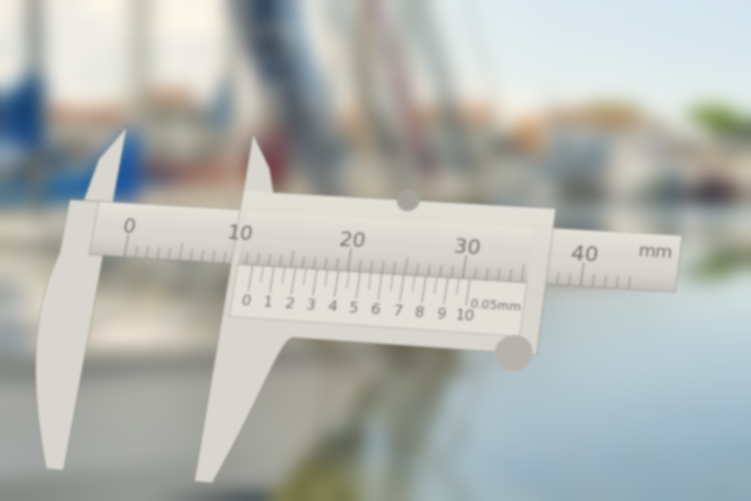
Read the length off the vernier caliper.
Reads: 11.6 mm
